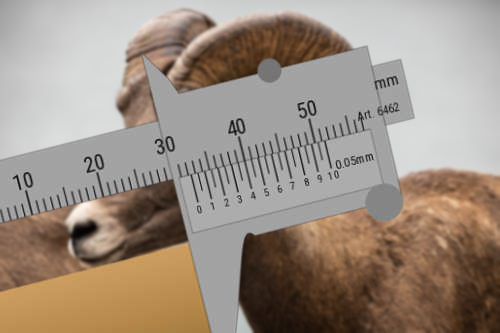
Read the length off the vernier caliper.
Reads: 32.4 mm
